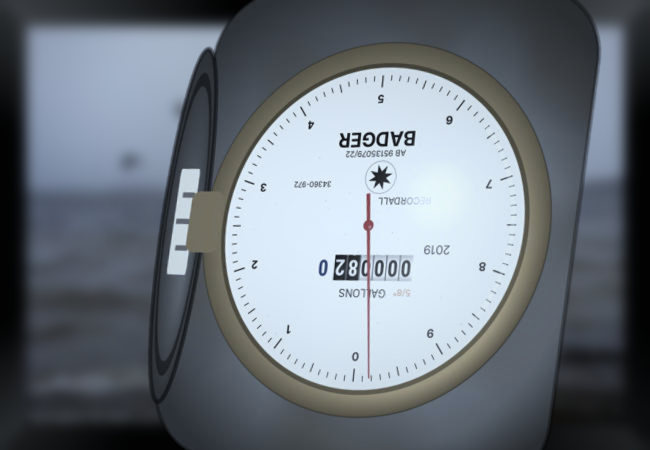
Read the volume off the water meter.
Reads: 819.8 gal
